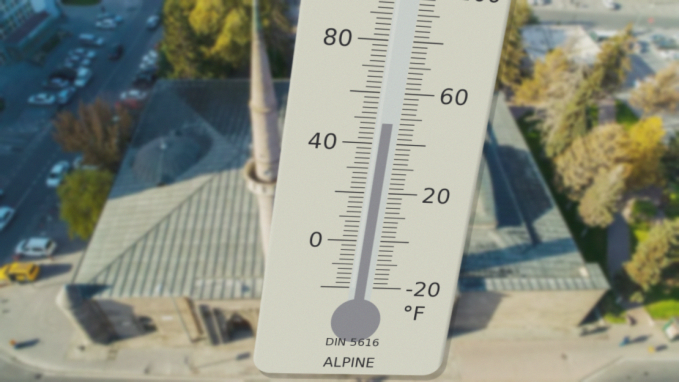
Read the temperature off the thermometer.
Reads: 48 °F
